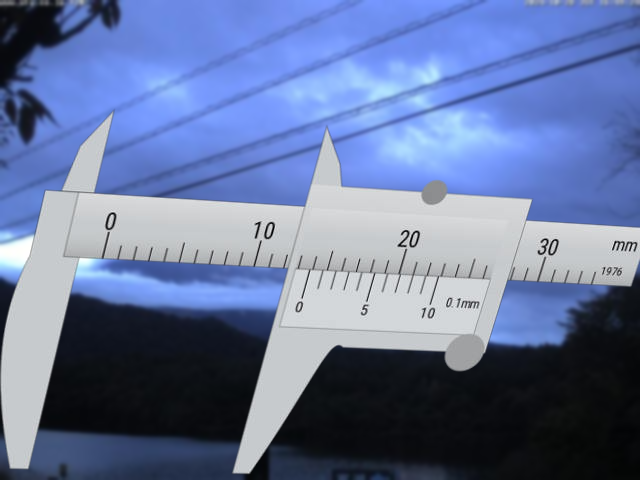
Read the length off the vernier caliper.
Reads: 13.8 mm
